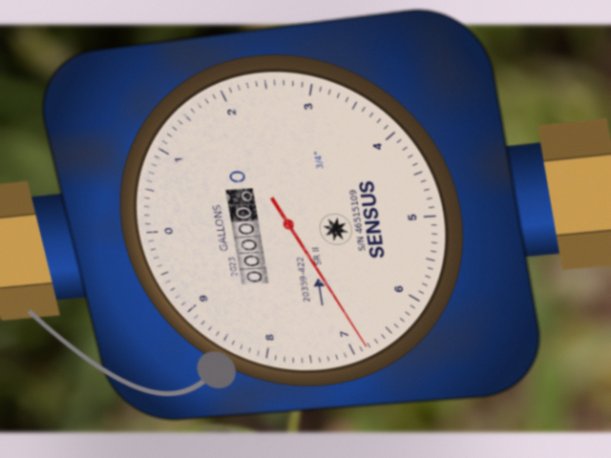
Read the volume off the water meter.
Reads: 86.8 gal
